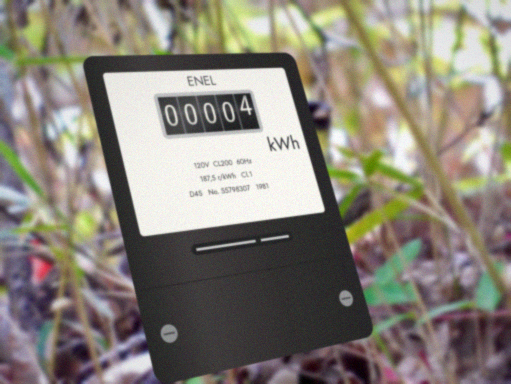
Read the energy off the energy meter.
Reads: 4 kWh
